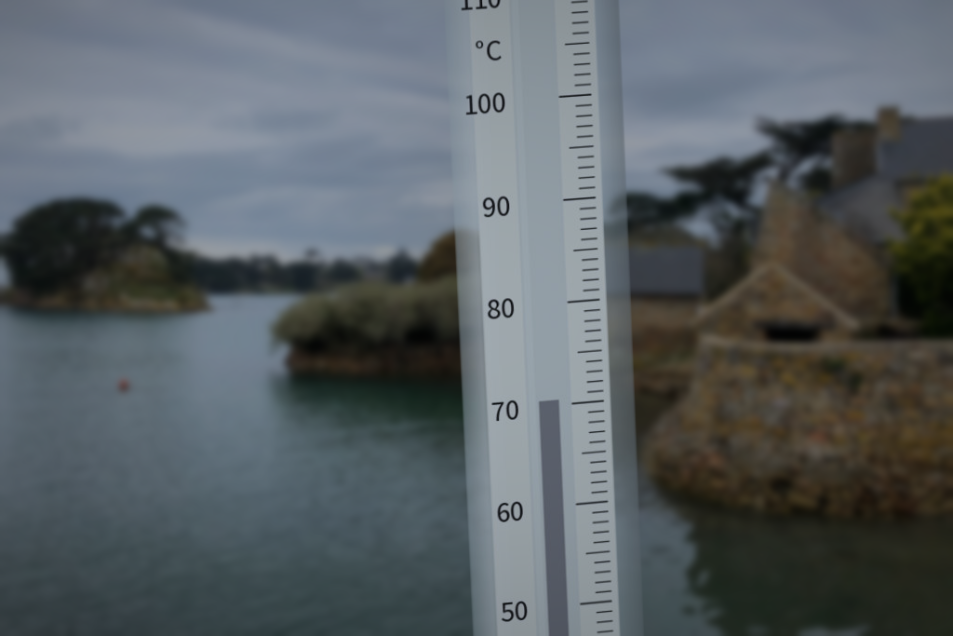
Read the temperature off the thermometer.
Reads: 70.5 °C
